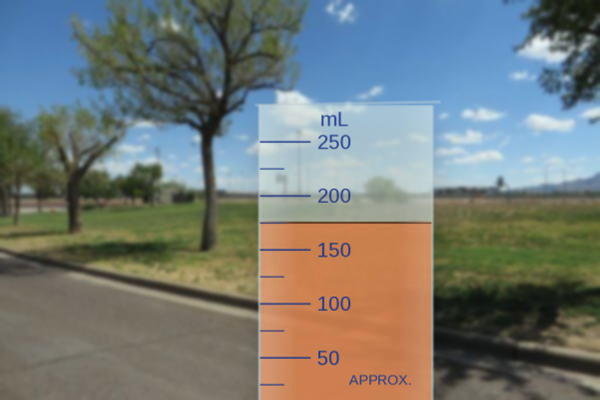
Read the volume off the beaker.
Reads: 175 mL
